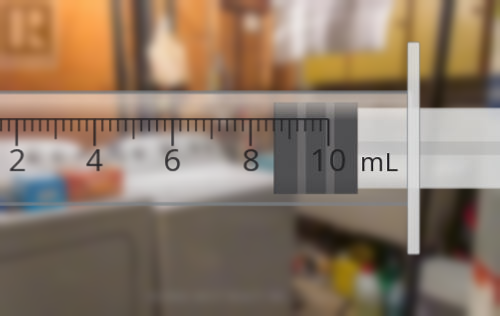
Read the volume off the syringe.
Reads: 8.6 mL
